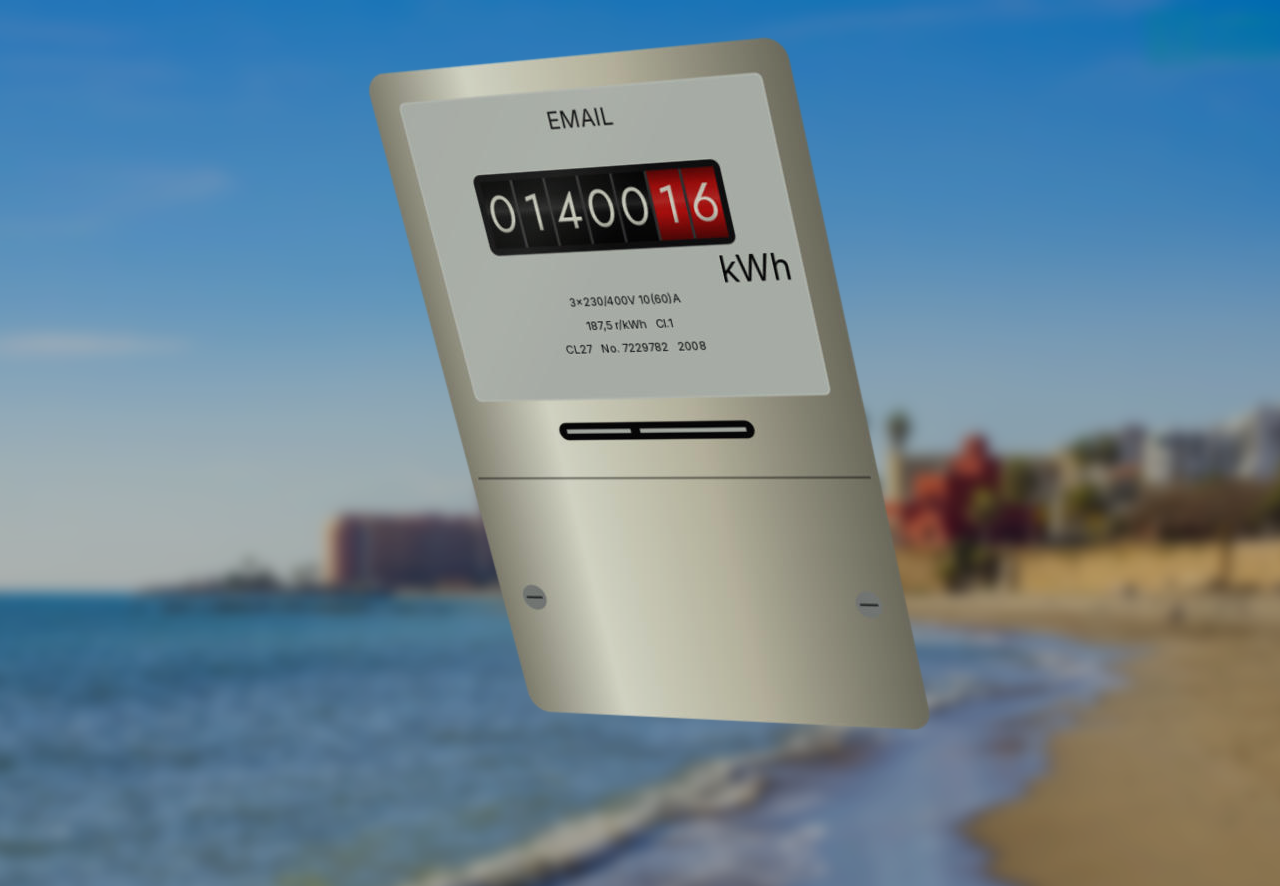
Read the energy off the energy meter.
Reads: 1400.16 kWh
